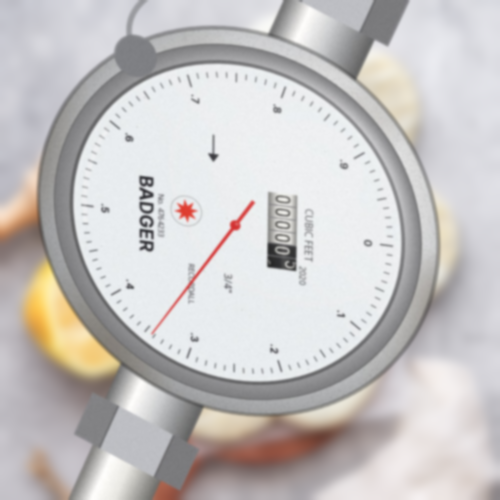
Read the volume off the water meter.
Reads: 5.34 ft³
